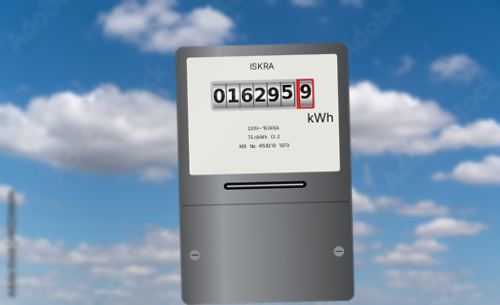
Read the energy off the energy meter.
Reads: 16295.9 kWh
